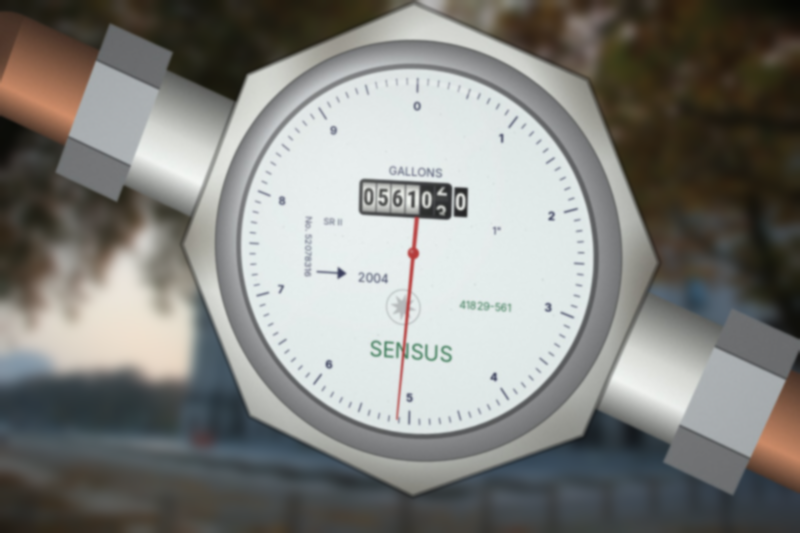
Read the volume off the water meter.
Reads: 561025.1 gal
